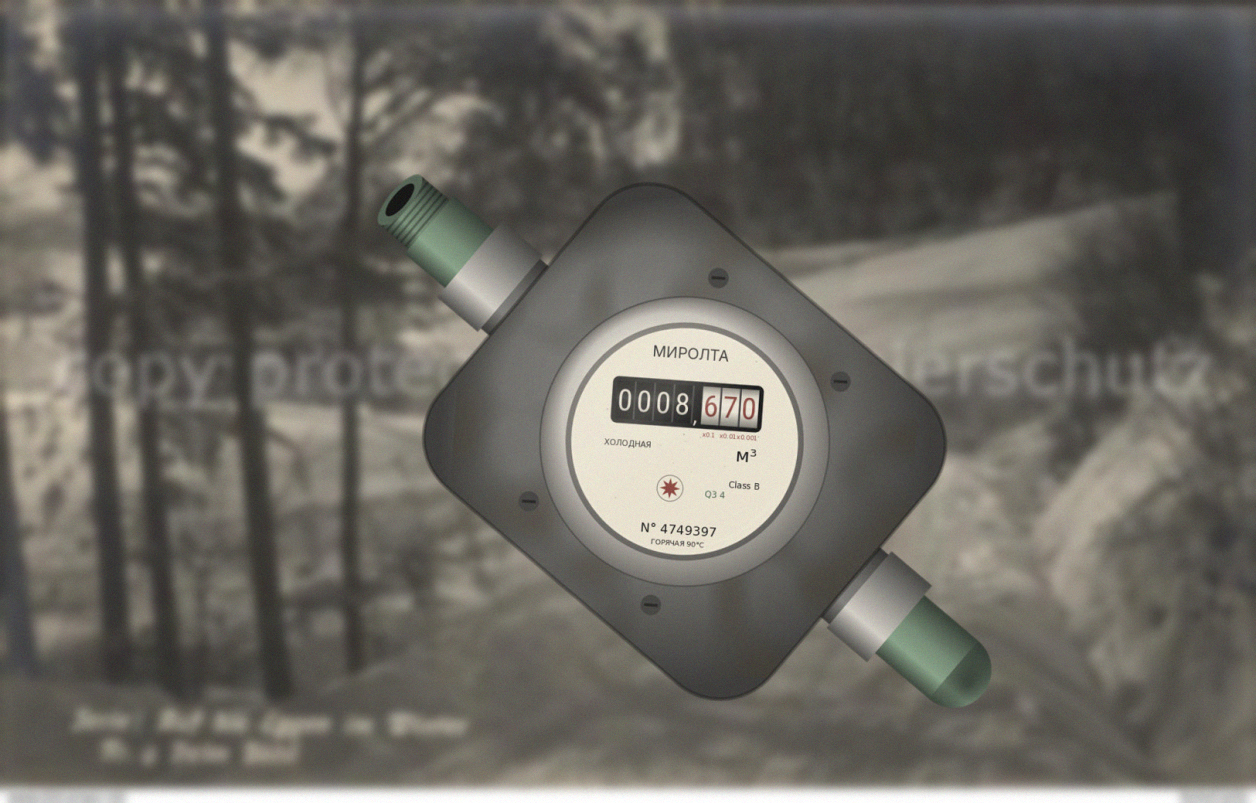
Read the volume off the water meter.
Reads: 8.670 m³
